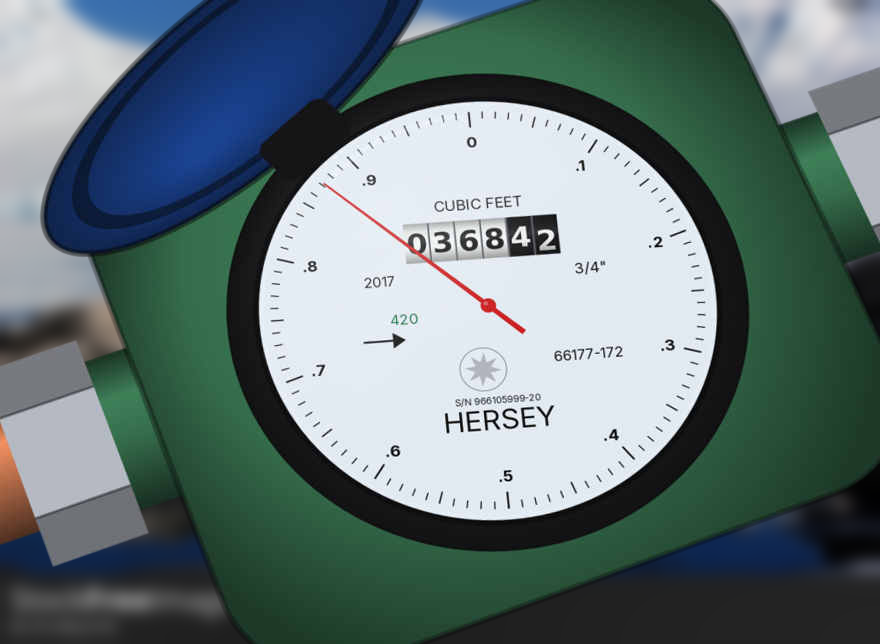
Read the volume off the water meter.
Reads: 36841.87 ft³
